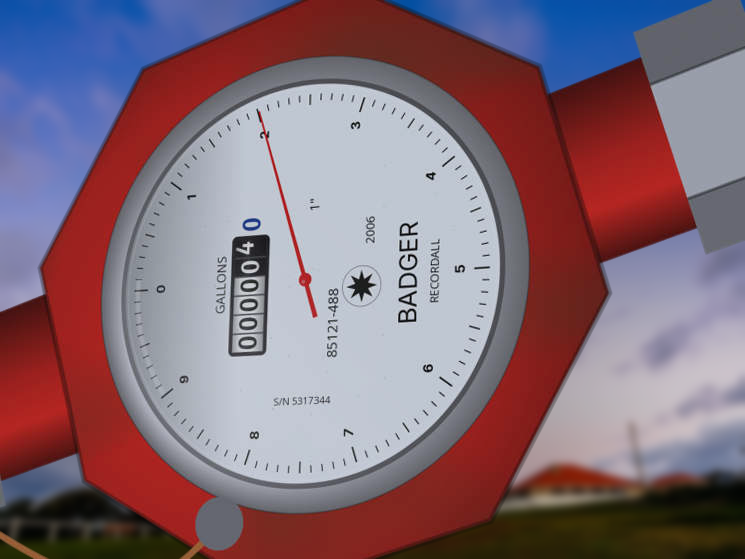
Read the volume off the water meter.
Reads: 42.0 gal
